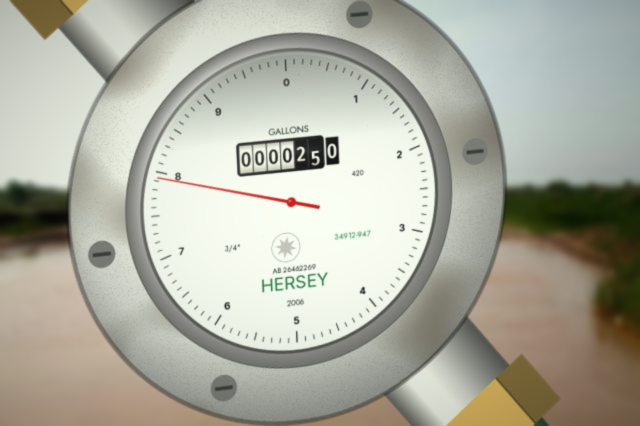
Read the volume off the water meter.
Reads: 247.9 gal
